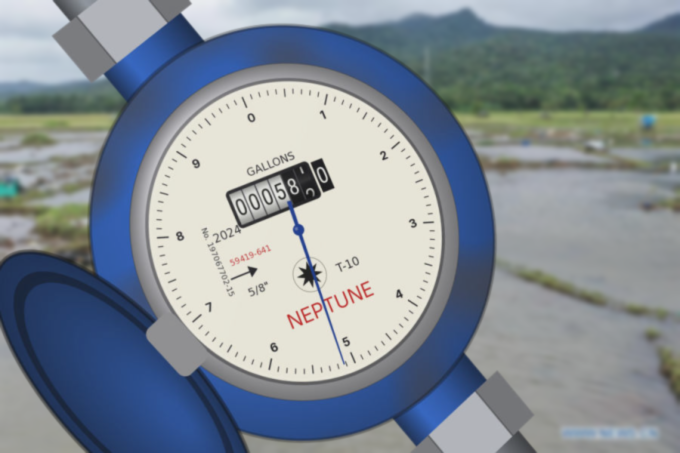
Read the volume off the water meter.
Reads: 5815.1 gal
